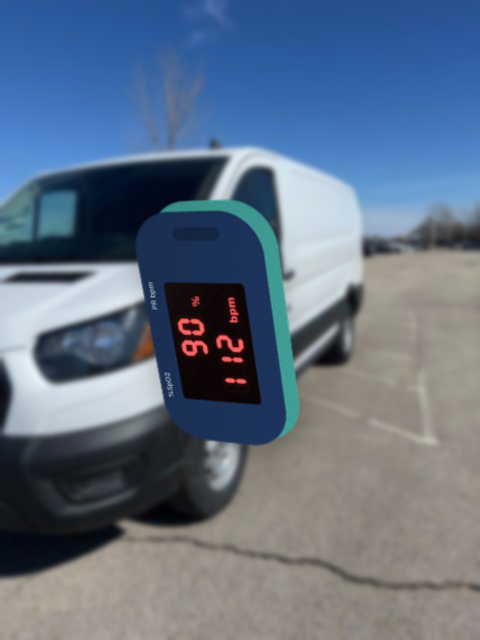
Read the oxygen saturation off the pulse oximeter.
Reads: 90 %
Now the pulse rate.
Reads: 112 bpm
